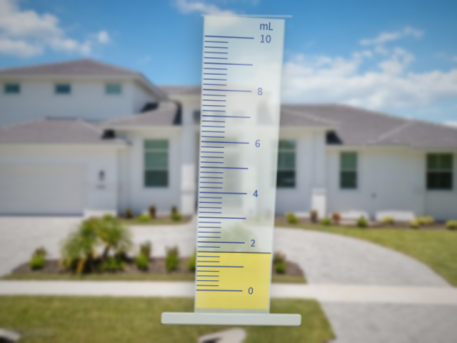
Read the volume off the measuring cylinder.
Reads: 1.6 mL
